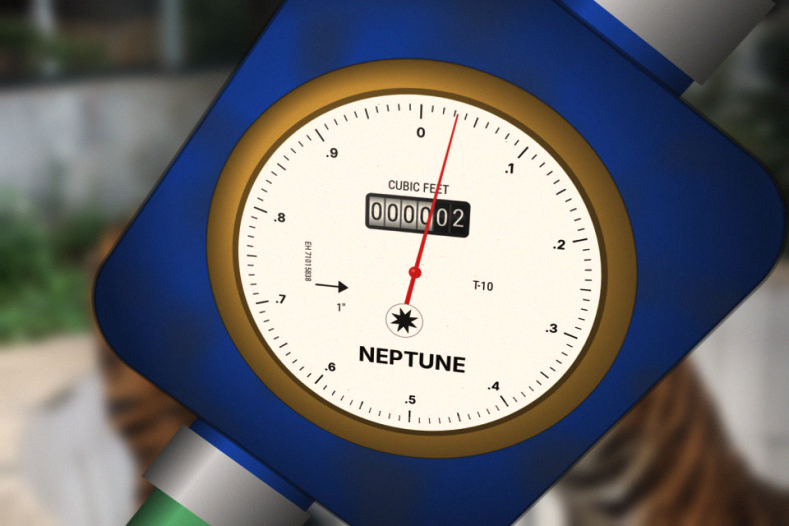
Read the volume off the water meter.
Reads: 2.03 ft³
